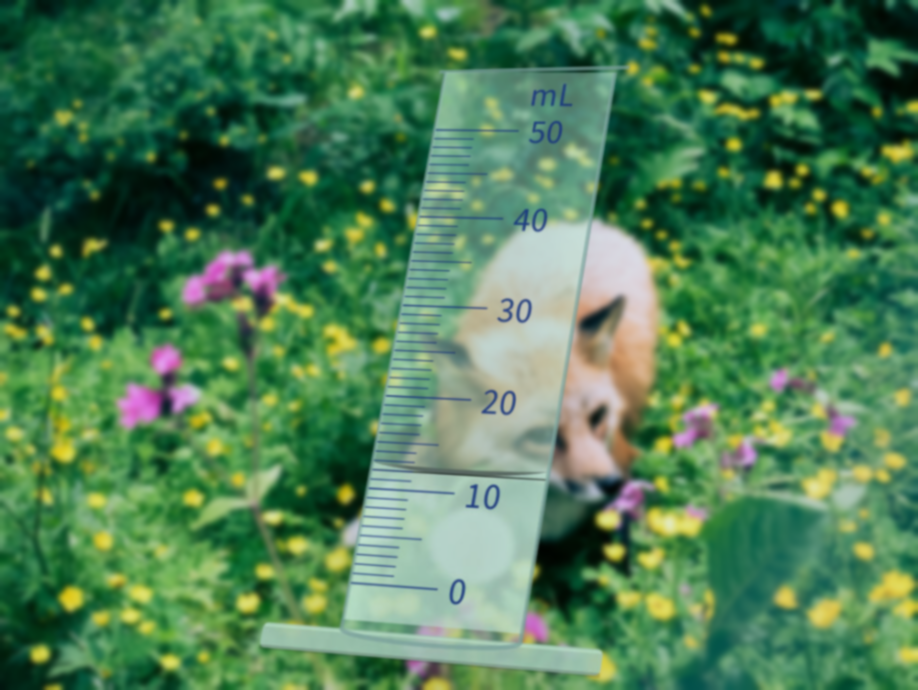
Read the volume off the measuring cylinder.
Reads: 12 mL
